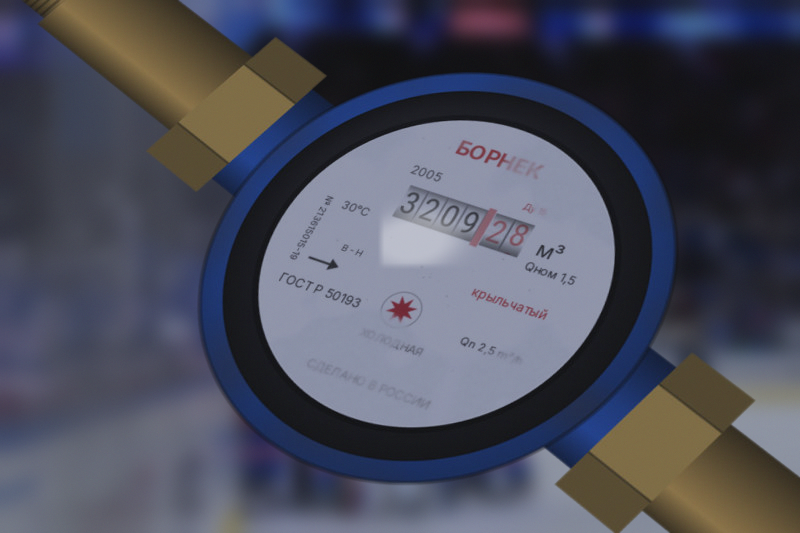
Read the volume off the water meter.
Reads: 3209.28 m³
